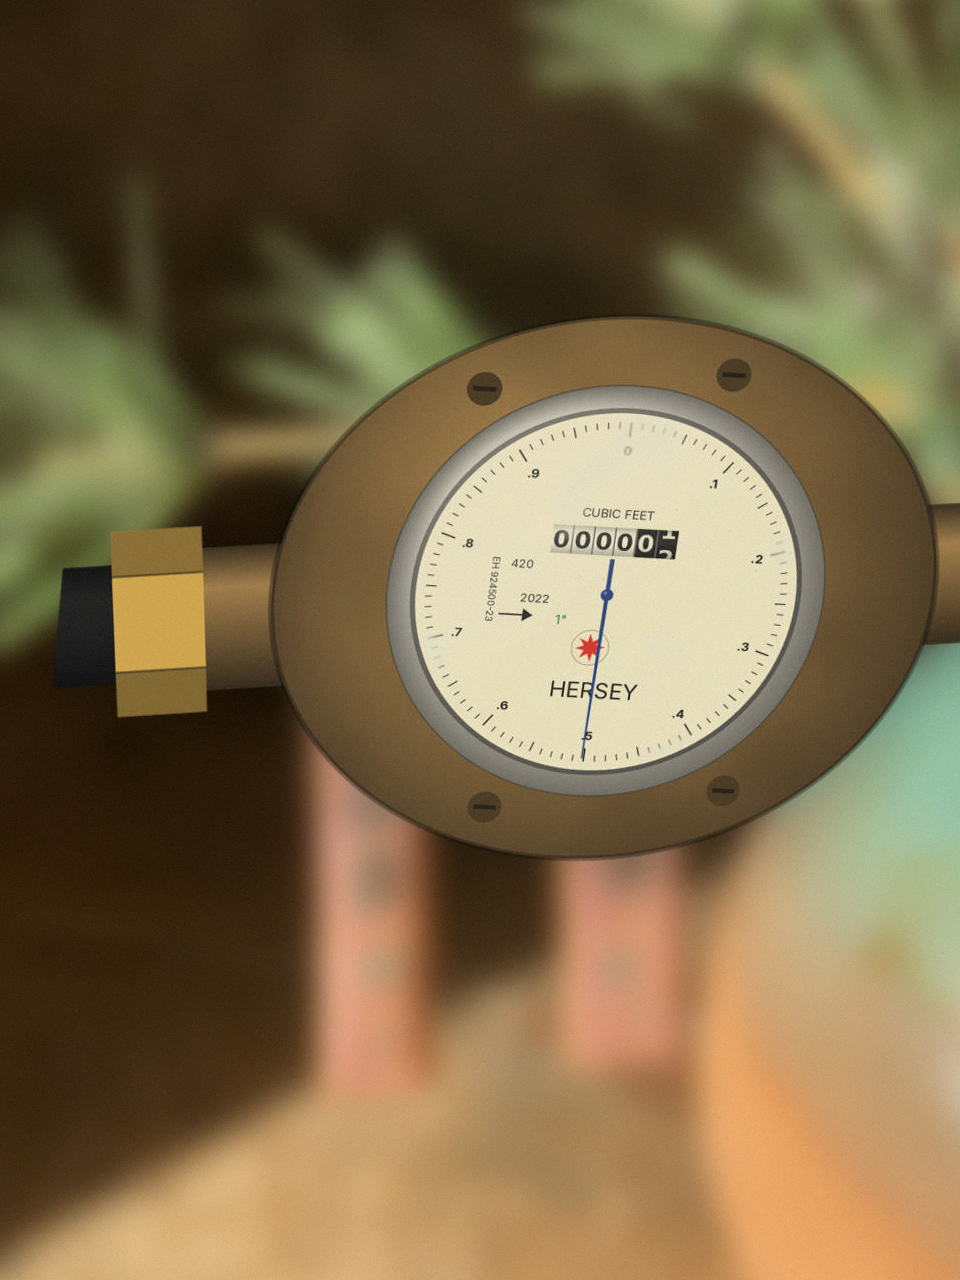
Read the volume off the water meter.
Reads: 1.50 ft³
